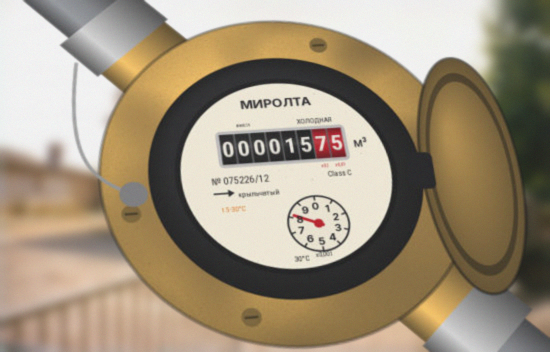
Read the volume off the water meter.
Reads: 15.758 m³
